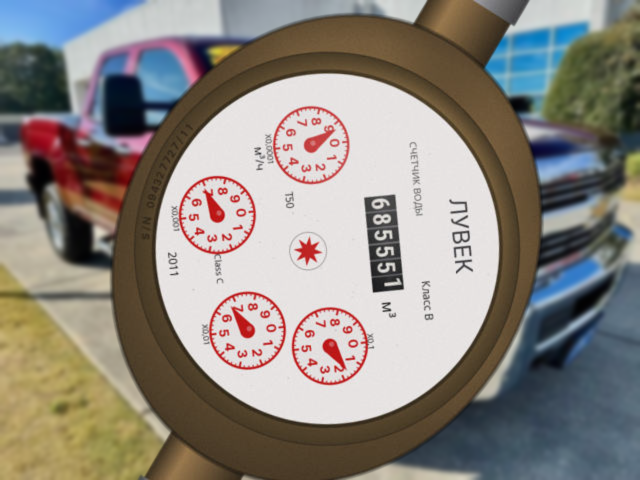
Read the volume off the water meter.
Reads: 685551.1669 m³
